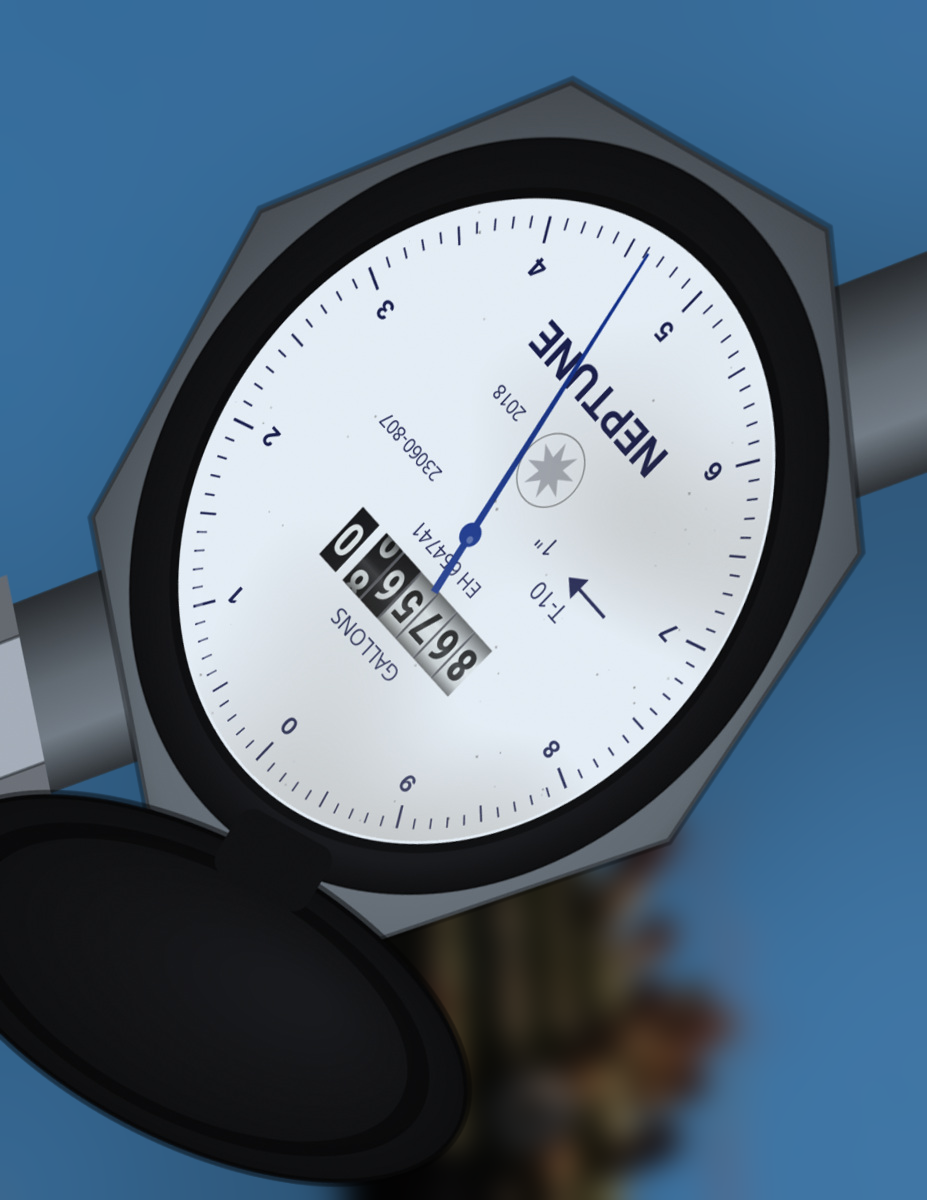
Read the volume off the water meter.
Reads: 8675684.6 gal
